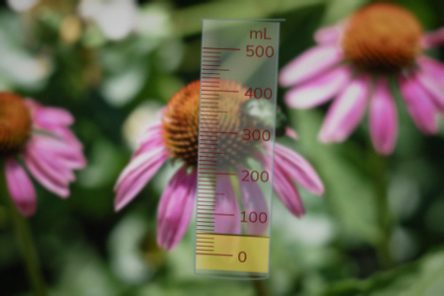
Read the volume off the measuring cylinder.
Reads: 50 mL
